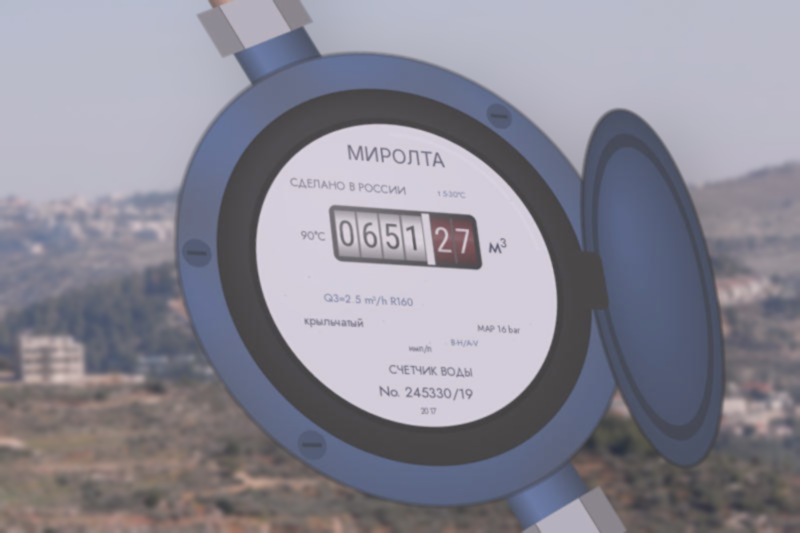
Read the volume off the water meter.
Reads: 651.27 m³
